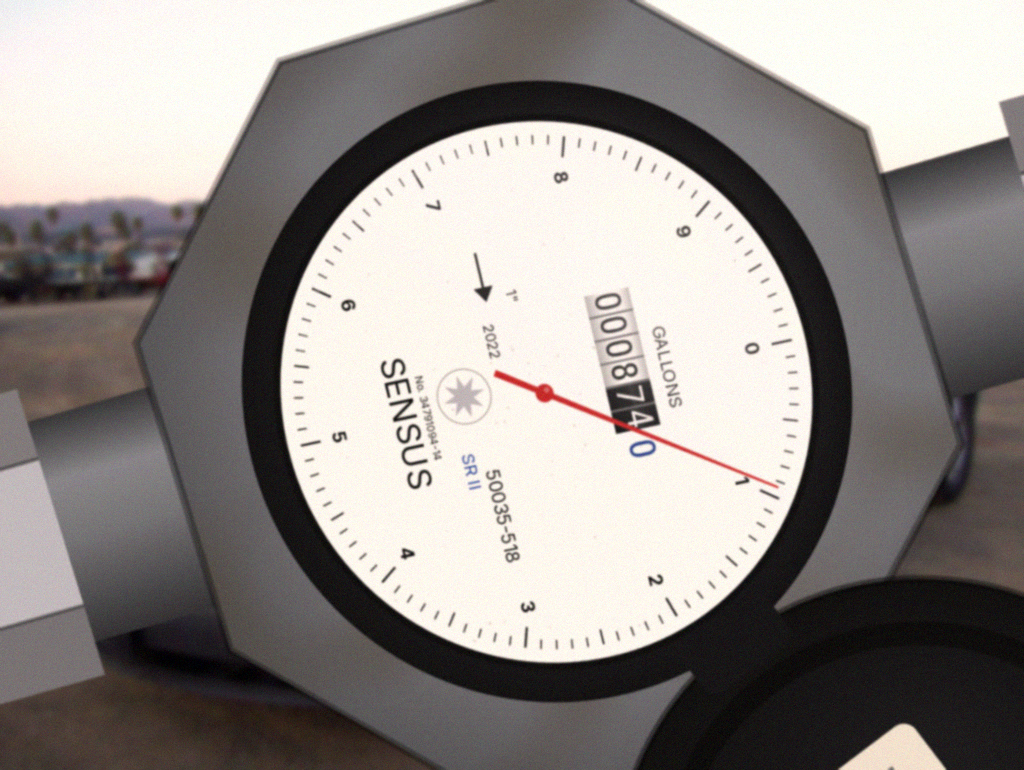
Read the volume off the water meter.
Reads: 8740.9 gal
